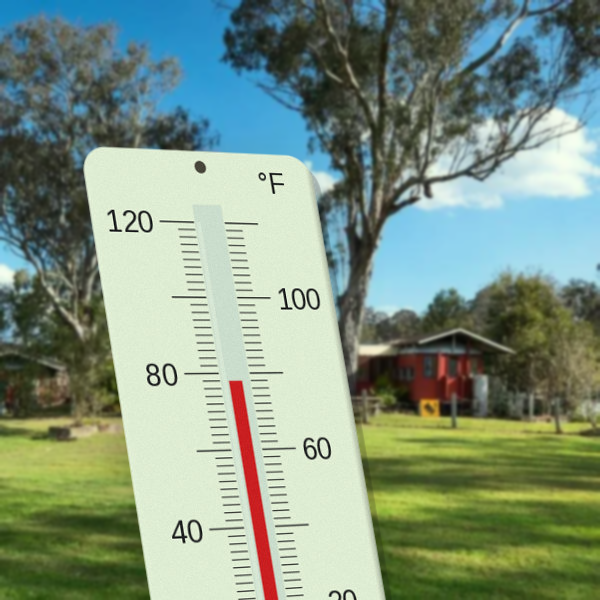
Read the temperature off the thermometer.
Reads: 78 °F
